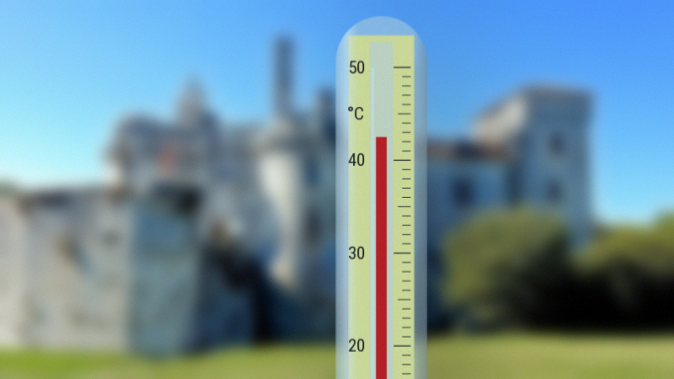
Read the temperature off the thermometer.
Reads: 42.5 °C
